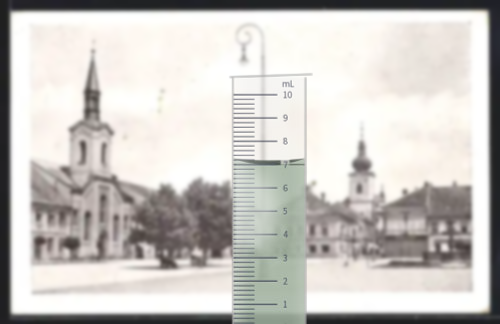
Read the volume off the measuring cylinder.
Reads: 7 mL
